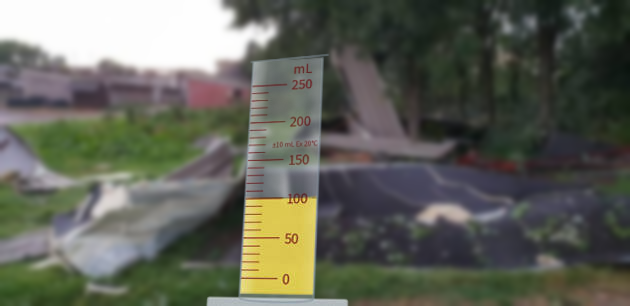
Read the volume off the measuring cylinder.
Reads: 100 mL
